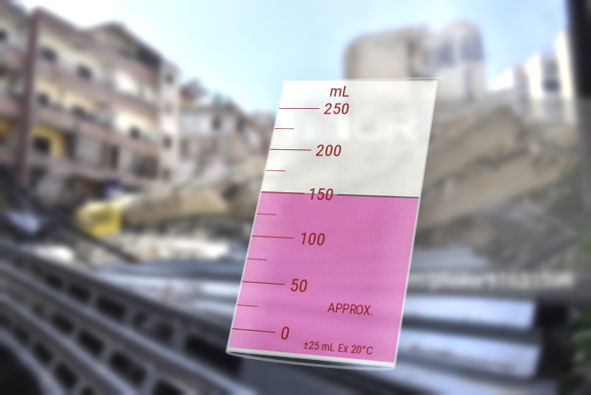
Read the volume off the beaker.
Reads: 150 mL
